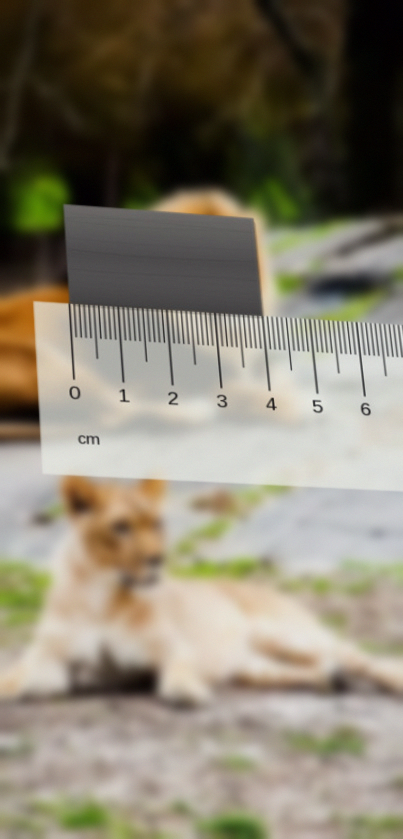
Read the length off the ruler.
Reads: 4 cm
